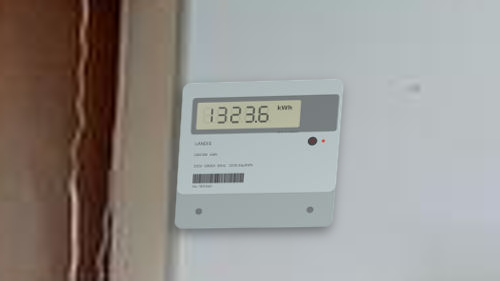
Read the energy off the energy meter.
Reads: 1323.6 kWh
